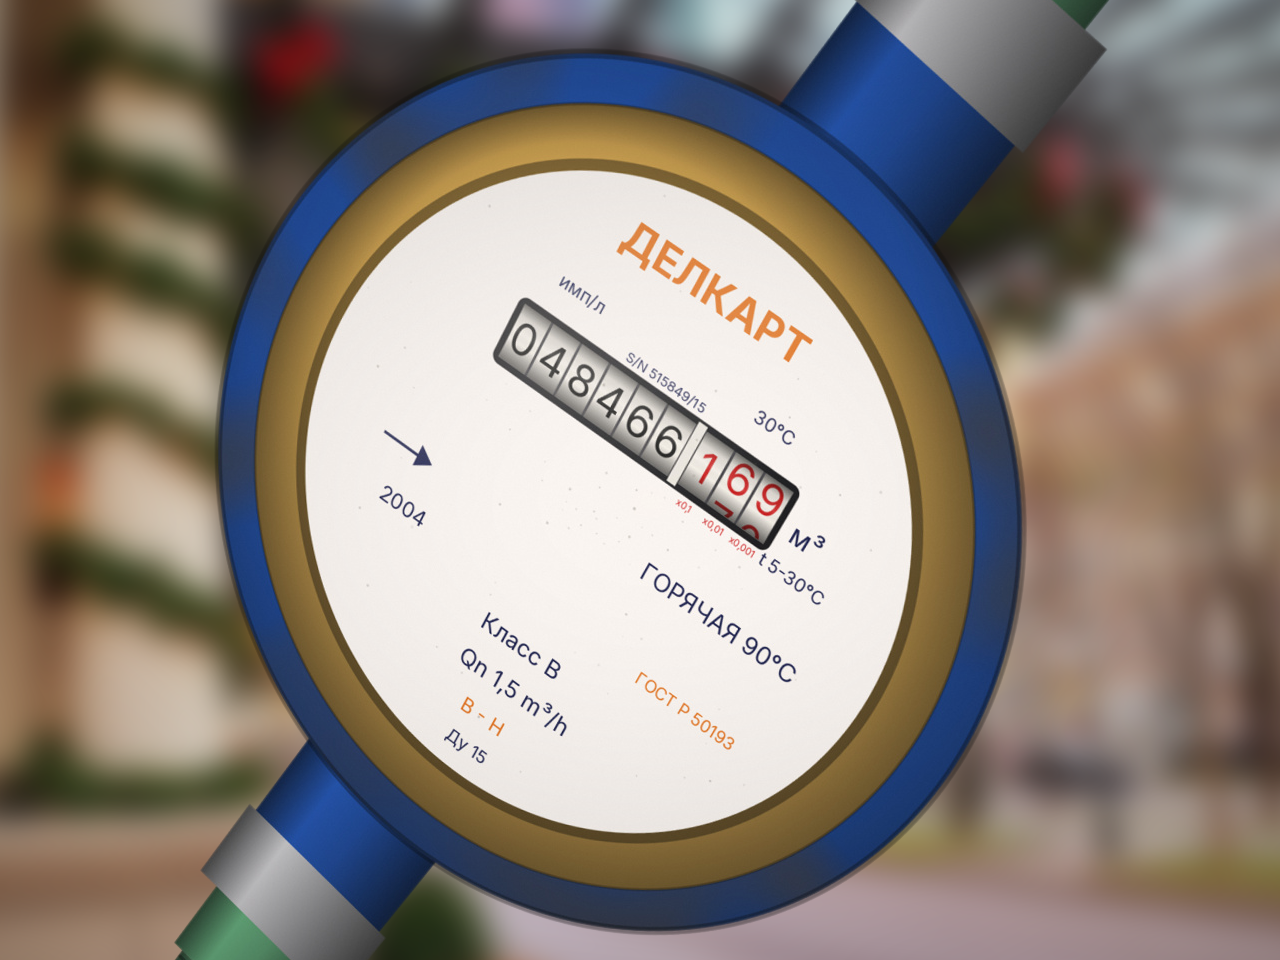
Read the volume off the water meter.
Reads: 48466.169 m³
